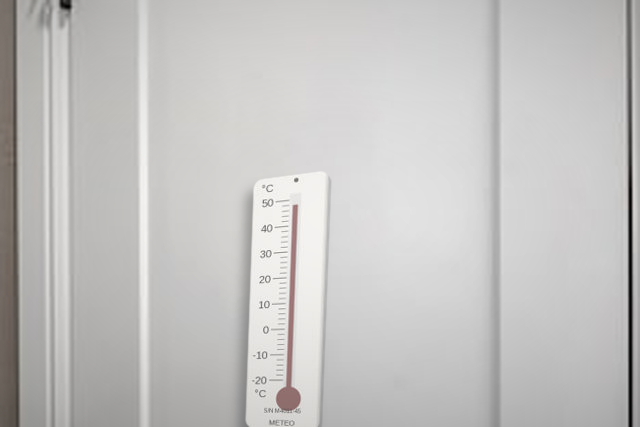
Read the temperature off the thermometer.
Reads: 48 °C
